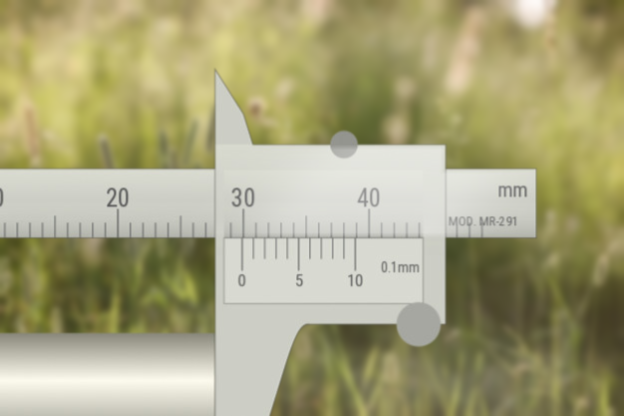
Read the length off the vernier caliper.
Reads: 29.9 mm
